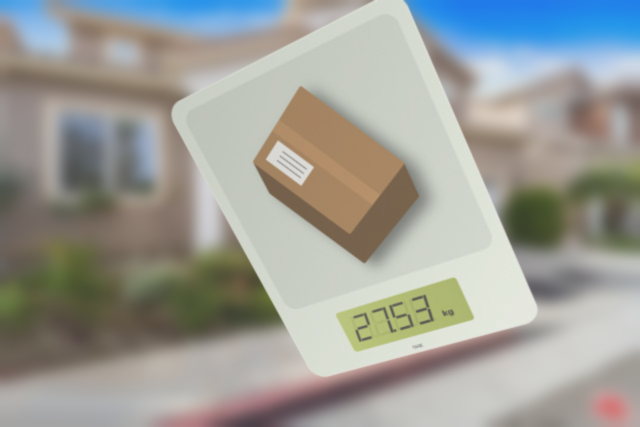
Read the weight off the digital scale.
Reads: 27.53 kg
